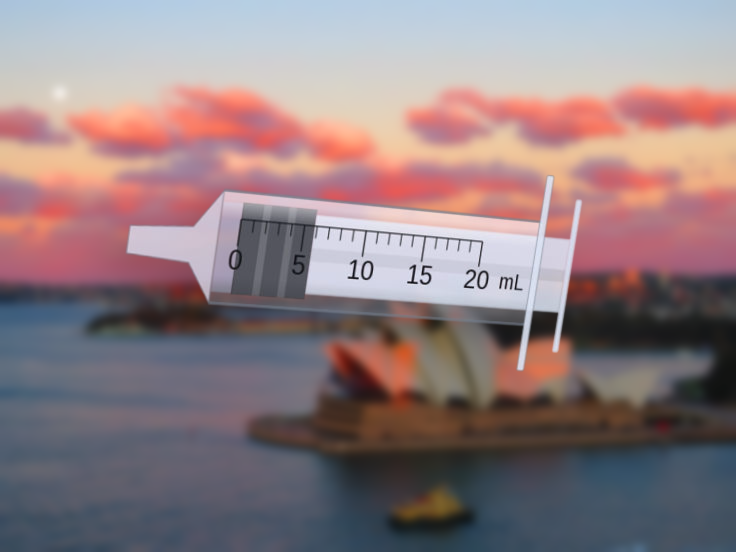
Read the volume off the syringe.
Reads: 0 mL
